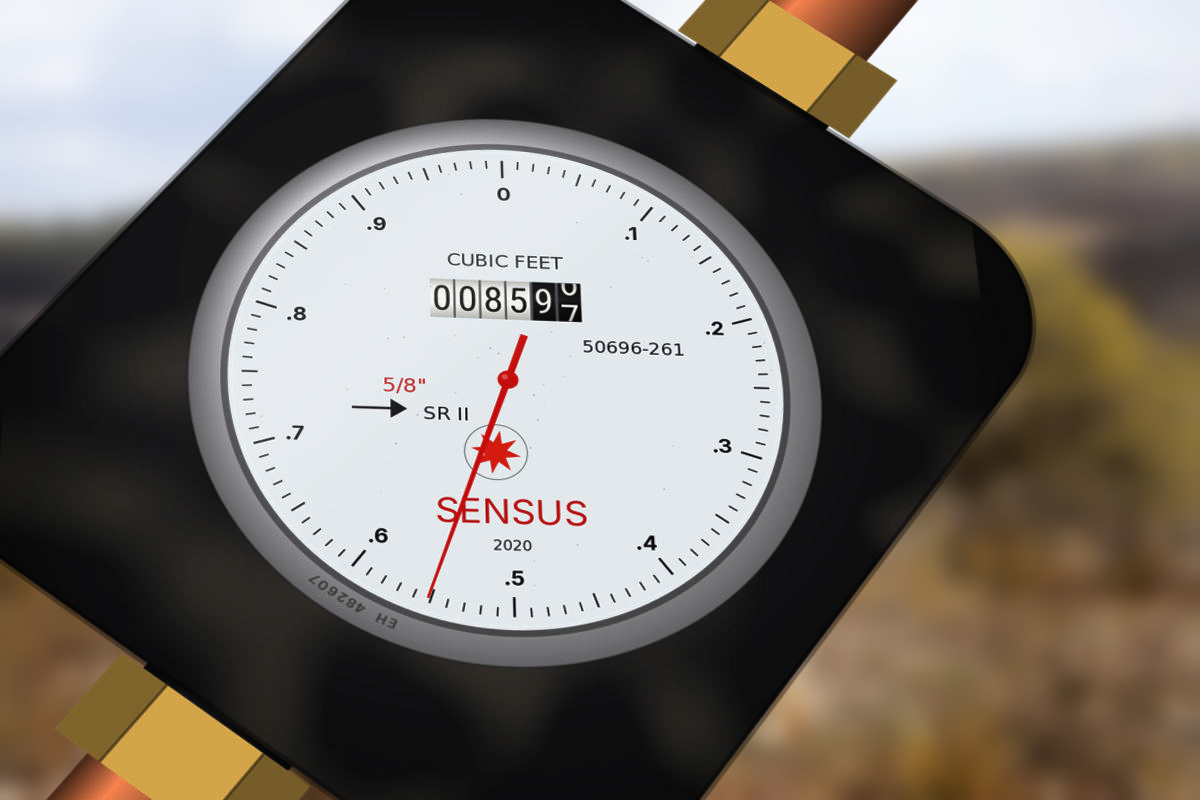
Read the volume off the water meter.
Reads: 8596.55 ft³
